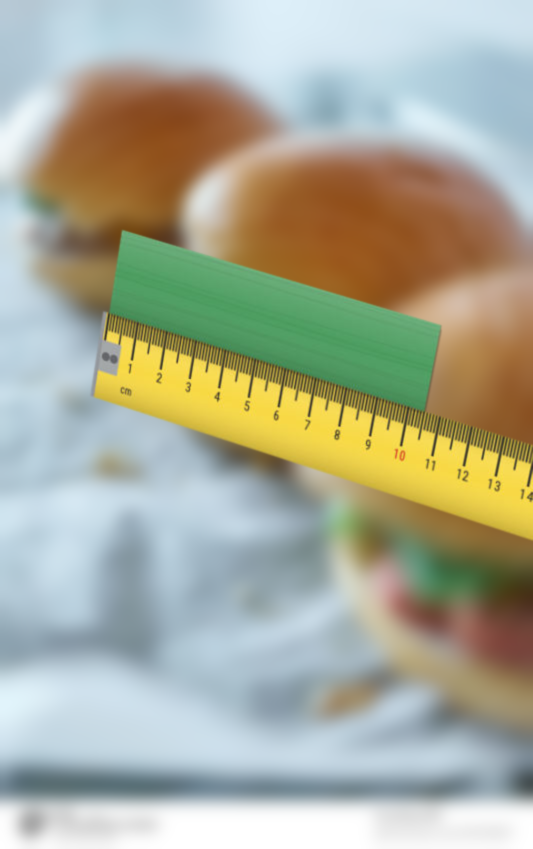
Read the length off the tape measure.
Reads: 10.5 cm
